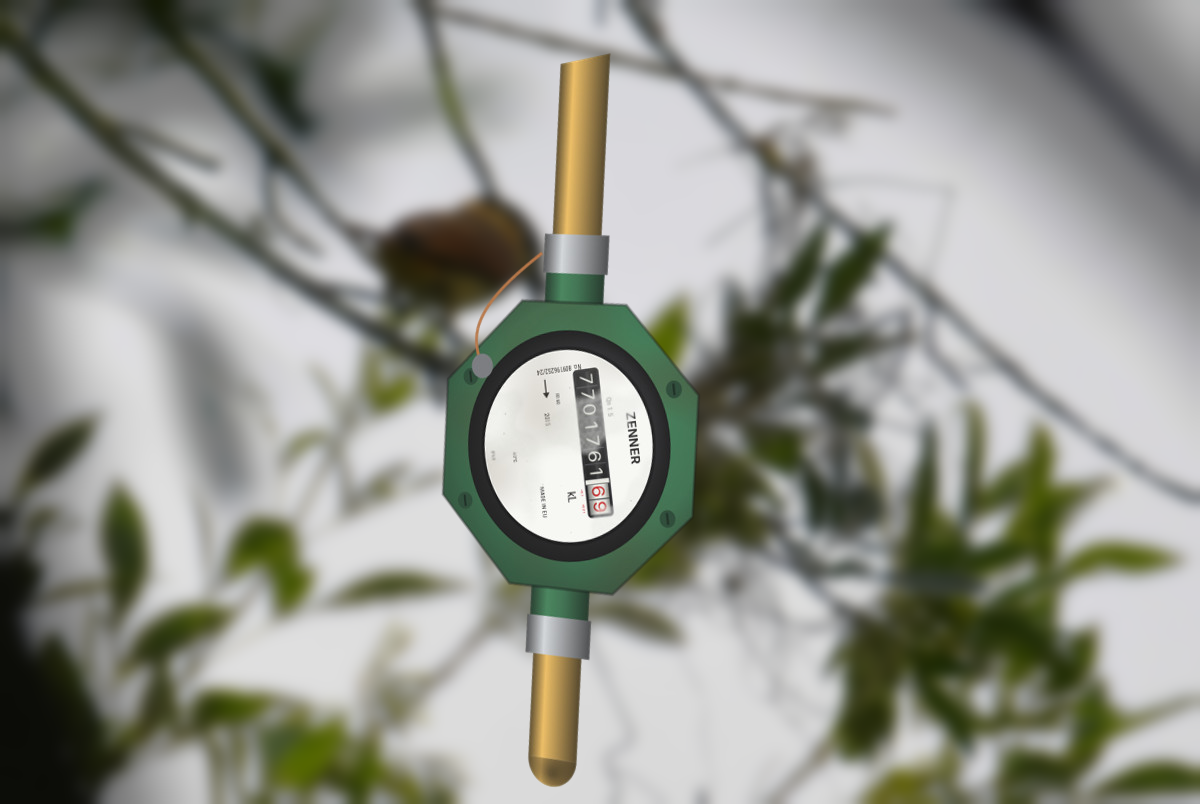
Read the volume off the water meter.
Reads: 7701761.69 kL
